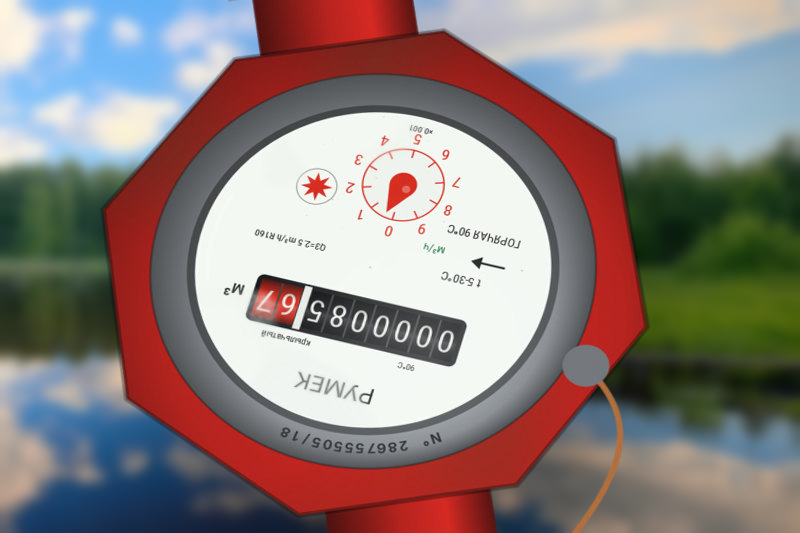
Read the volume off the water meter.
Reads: 85.670 m³
